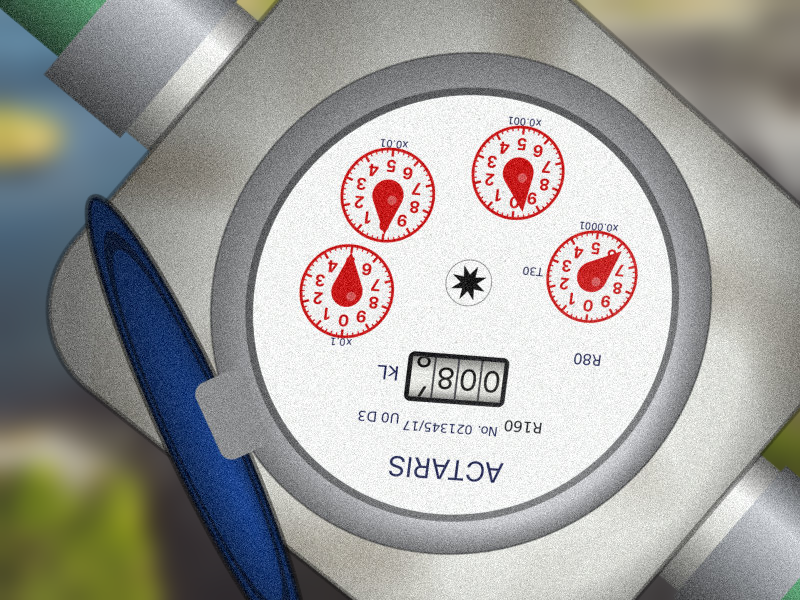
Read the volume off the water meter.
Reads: 87.4996 kL
